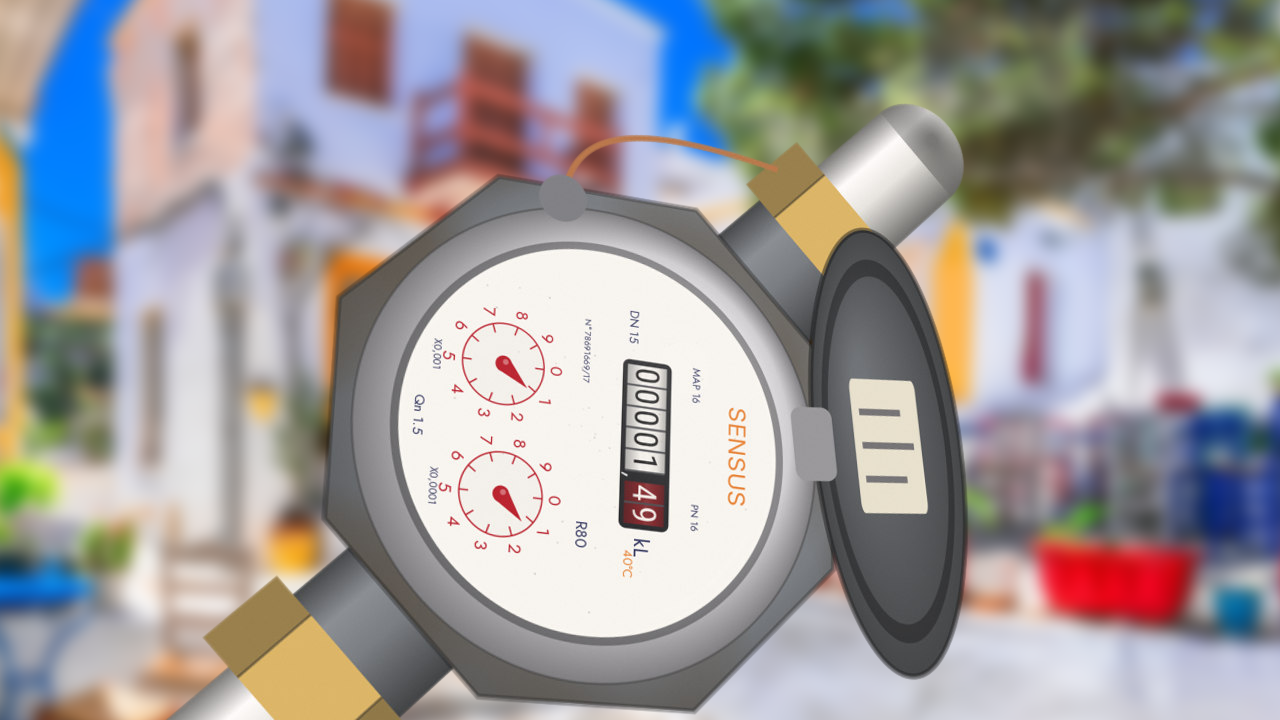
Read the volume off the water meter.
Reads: 1.4911 kL
